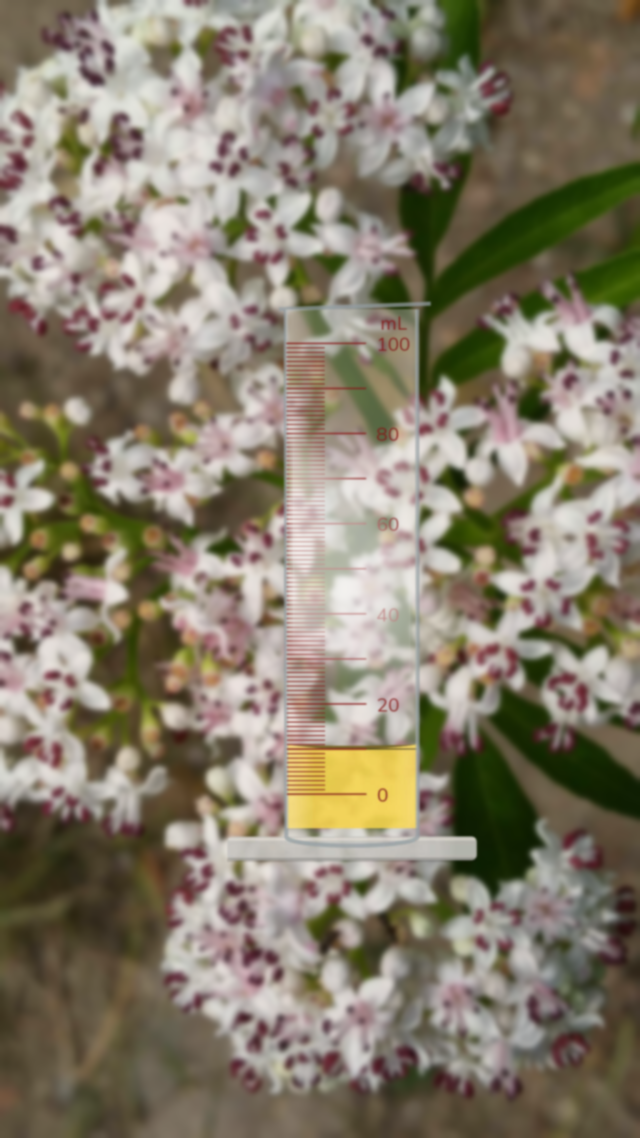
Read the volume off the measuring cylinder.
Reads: 10 mL
